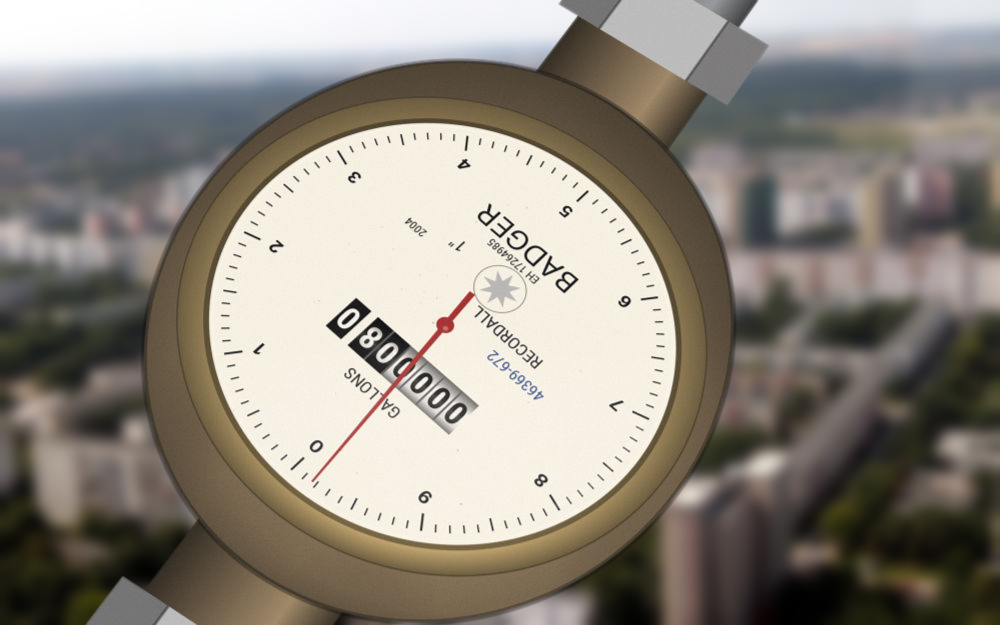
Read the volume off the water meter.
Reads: 79.8 gal
